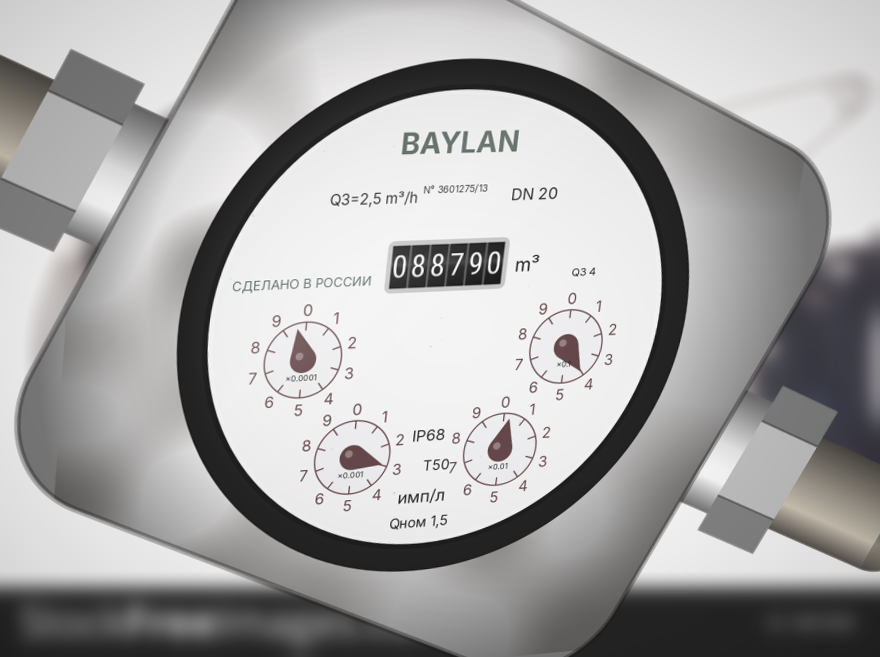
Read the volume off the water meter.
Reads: 88790.4029 m³
